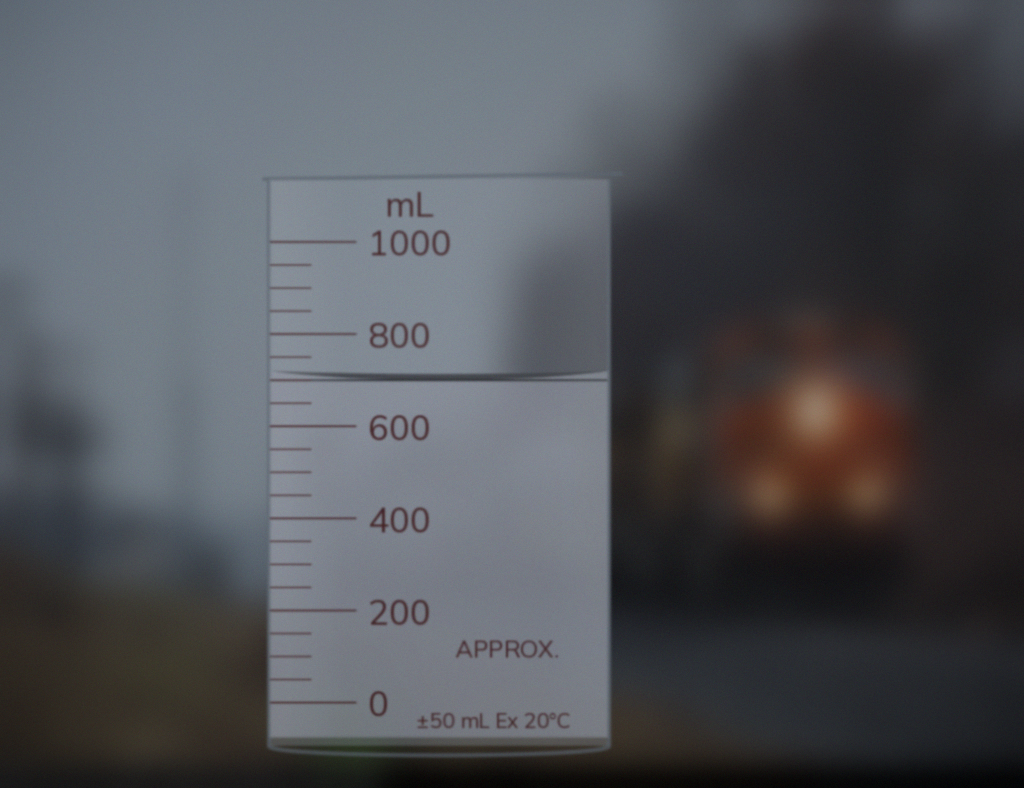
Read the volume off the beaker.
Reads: 700 mL
